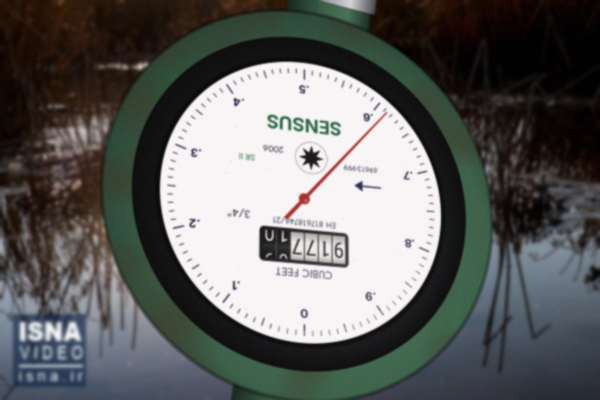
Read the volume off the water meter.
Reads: 917709.61 ft³
